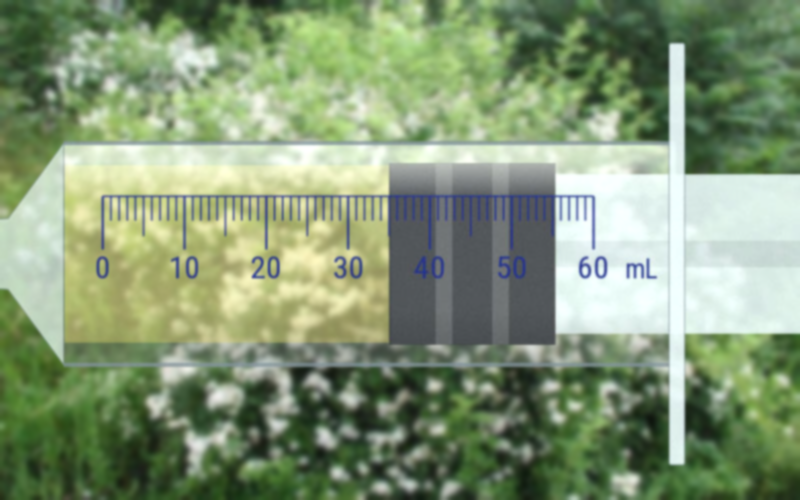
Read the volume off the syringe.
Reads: 35 mL
